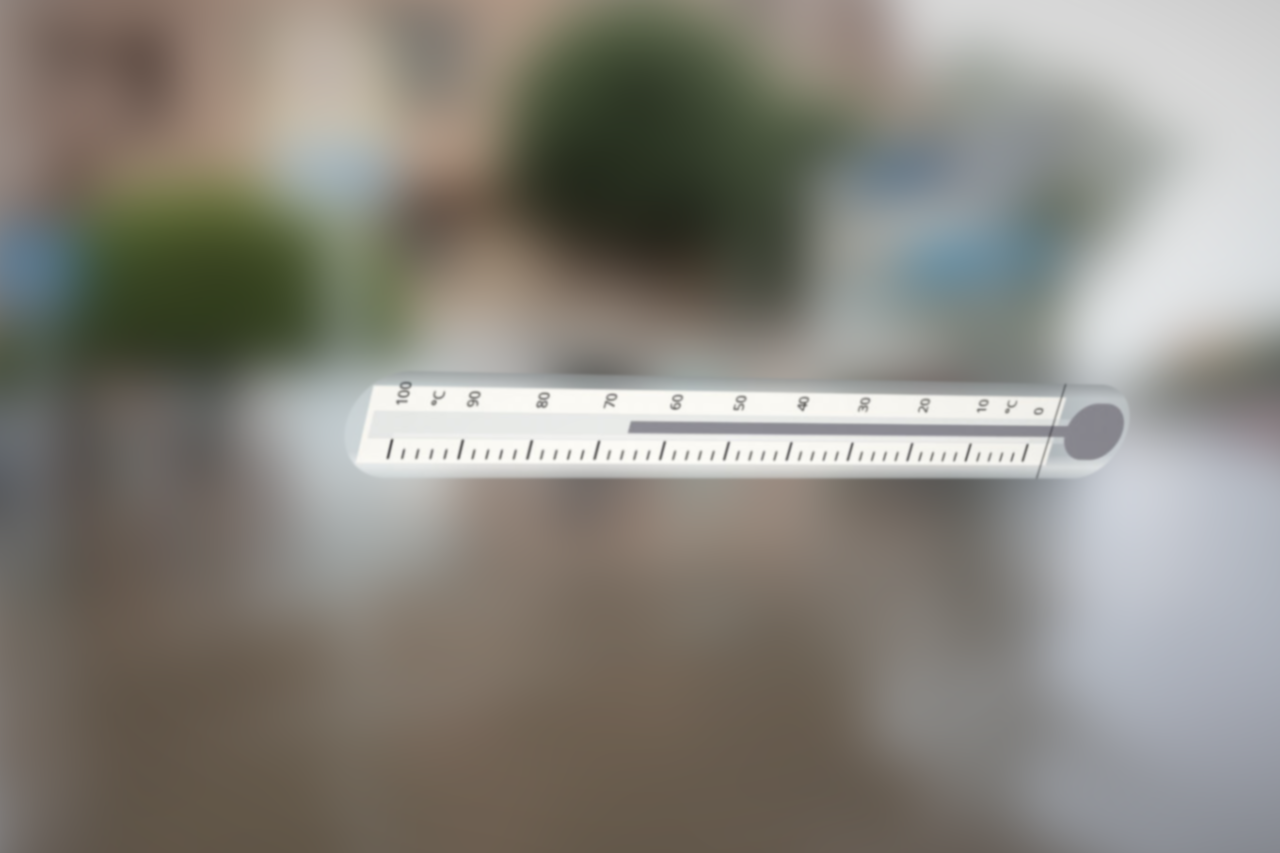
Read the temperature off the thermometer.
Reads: 66 °C
